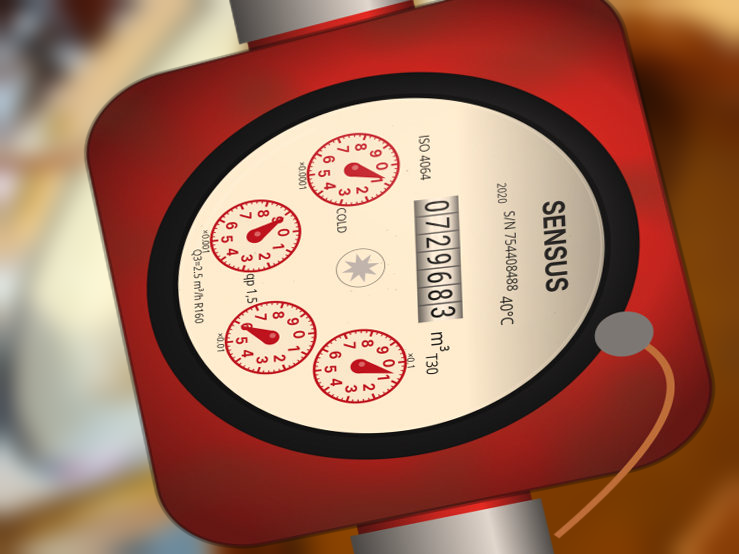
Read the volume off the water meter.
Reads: 729683.0590 m³
